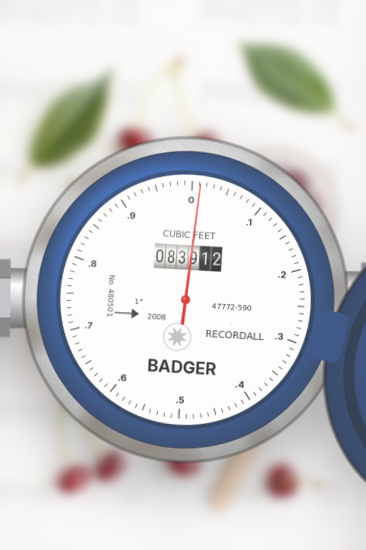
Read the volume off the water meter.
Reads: 83912.01 ft³
